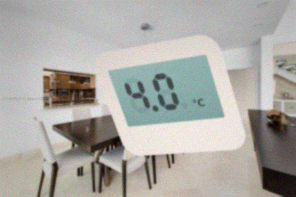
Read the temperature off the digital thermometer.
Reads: 4.0 °C
